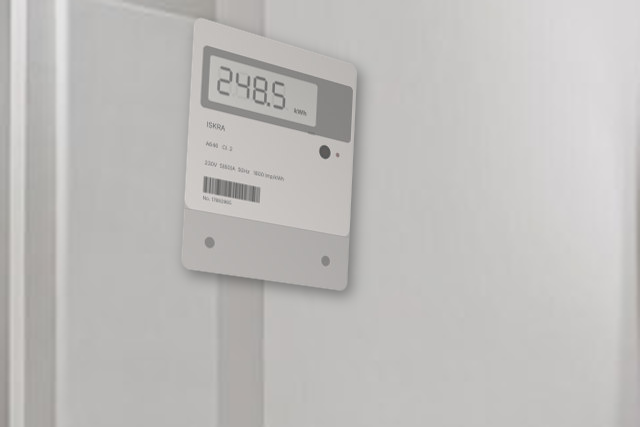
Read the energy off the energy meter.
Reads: 248.5 kWh
